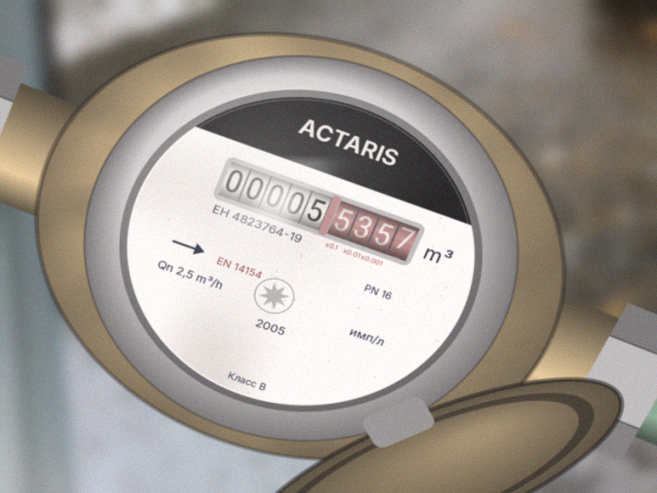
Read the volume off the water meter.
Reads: 5.5357 m³
